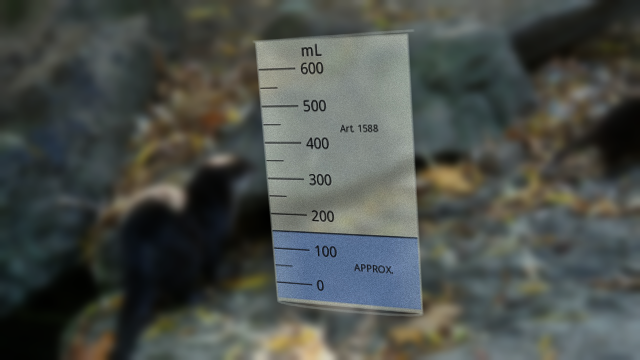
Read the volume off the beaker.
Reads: 150 mL
